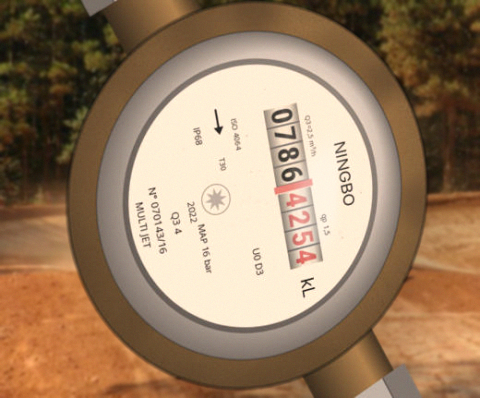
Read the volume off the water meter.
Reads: 786.4254 kL
